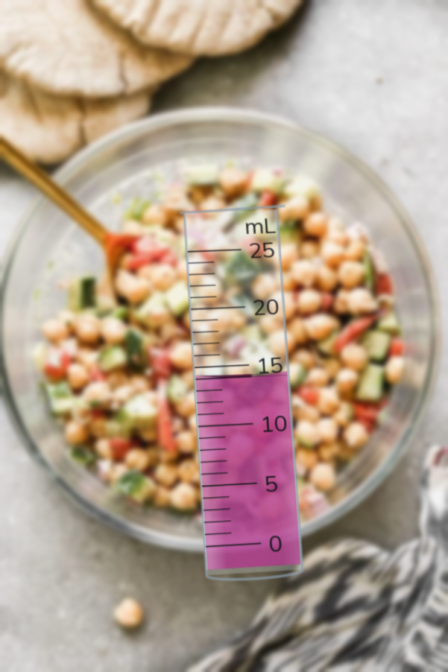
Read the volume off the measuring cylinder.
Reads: 14 mL
